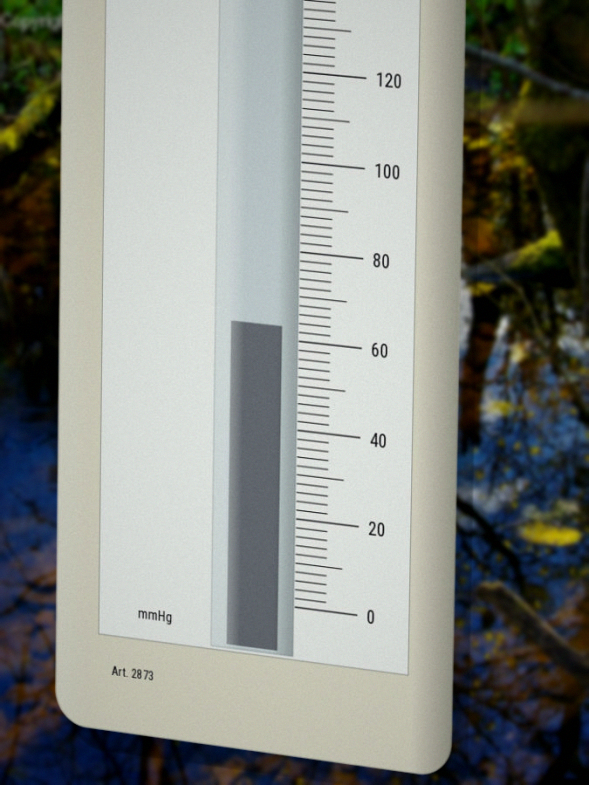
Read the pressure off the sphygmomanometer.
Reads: 63 mmHg
